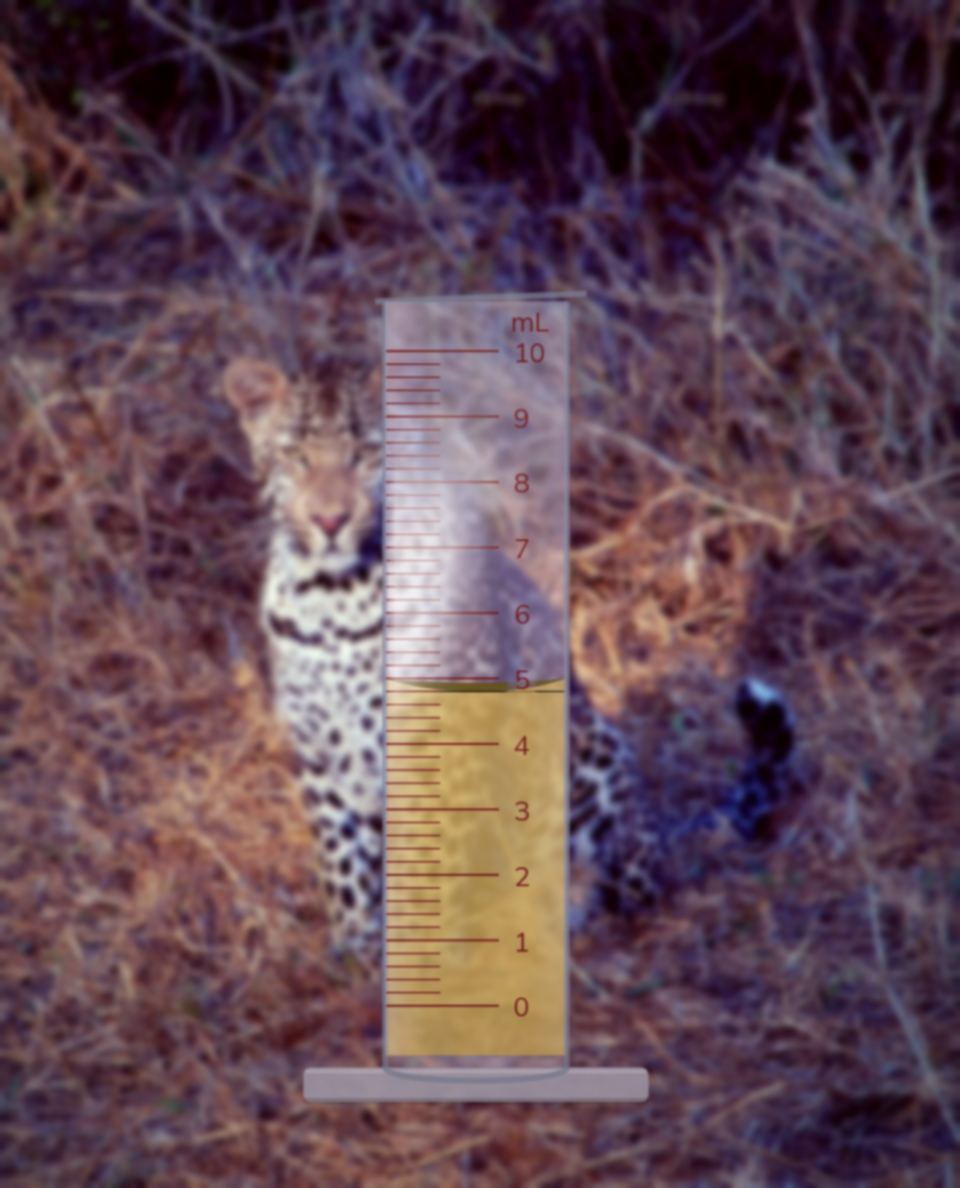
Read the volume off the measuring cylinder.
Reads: 4.8 mL
